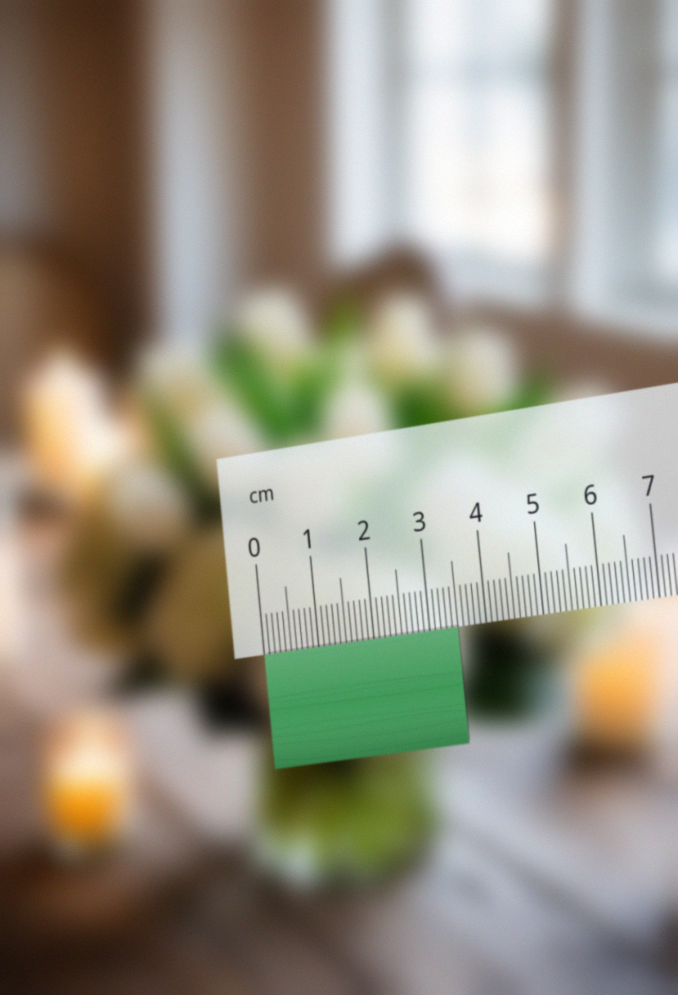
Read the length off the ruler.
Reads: 3.5 cm
